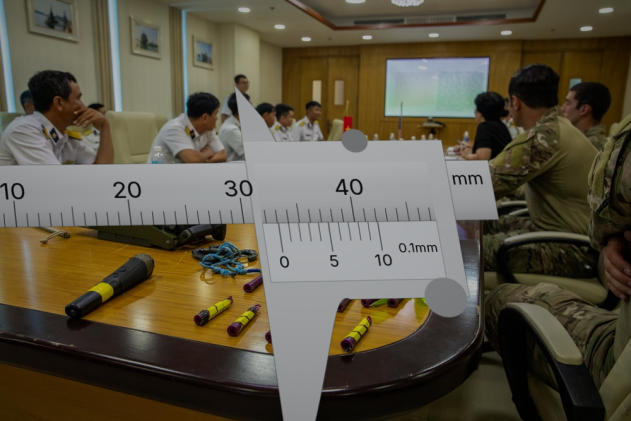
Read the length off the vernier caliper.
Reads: 33.1 mm
